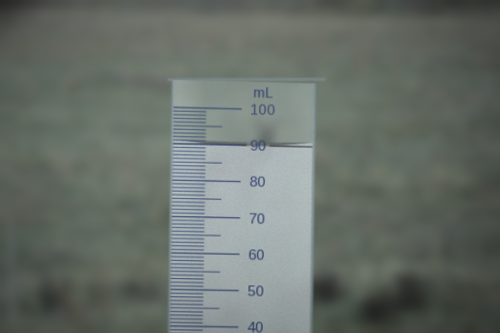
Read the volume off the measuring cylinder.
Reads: 90 mL
